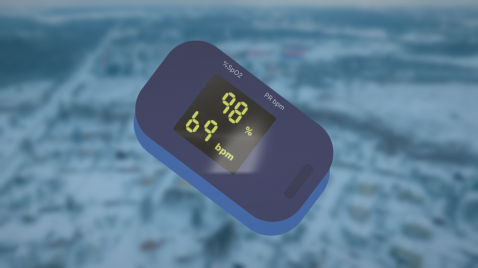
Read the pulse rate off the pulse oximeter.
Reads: 69 bpm
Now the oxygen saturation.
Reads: 98 %
